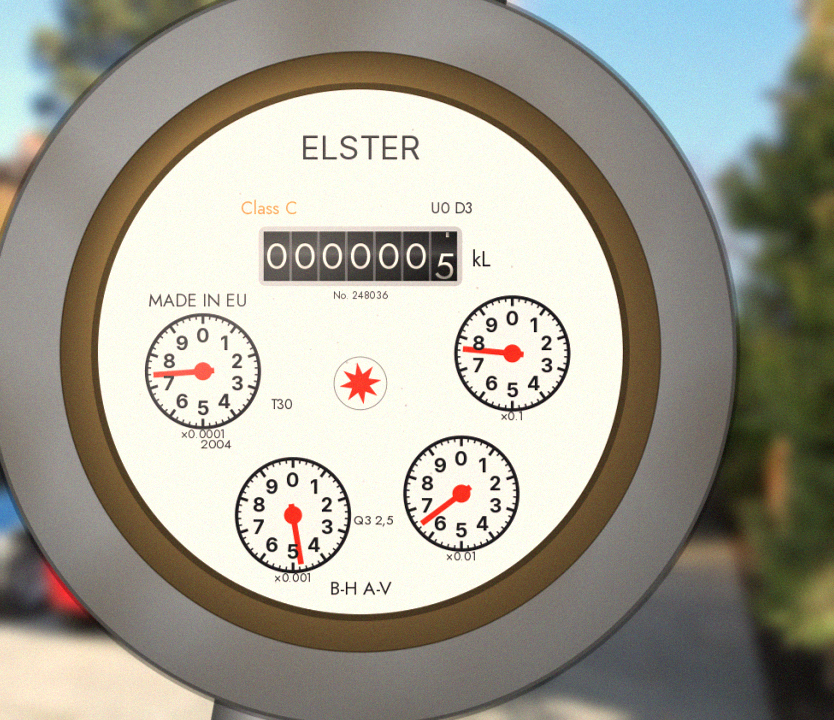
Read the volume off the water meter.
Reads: 4.7647 kL
